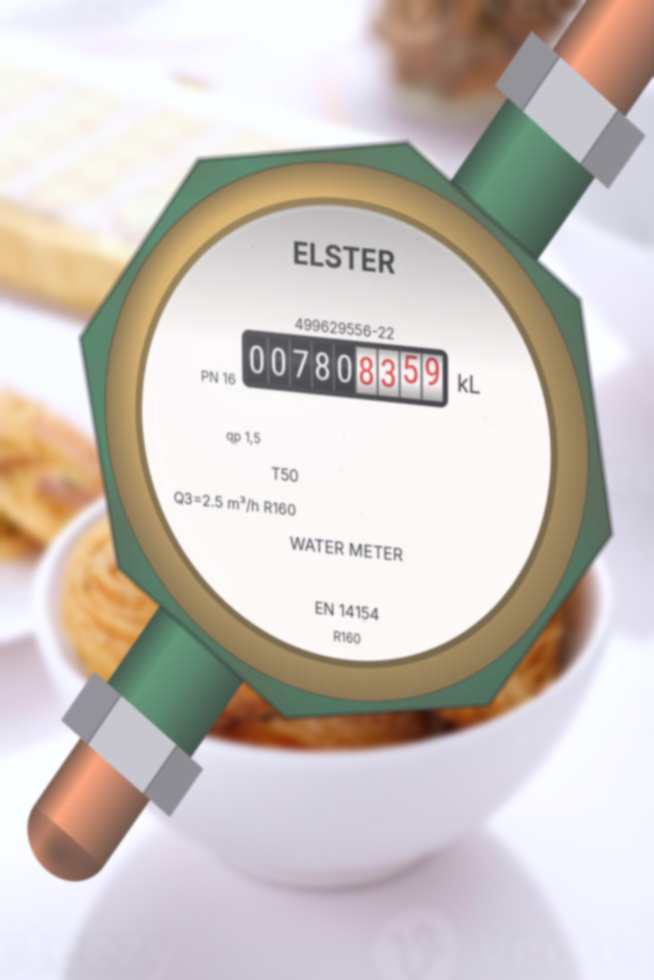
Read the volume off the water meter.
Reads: 780.8359 kL
